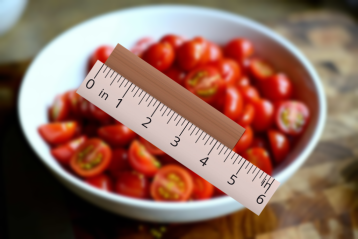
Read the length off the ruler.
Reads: 4.5 in
